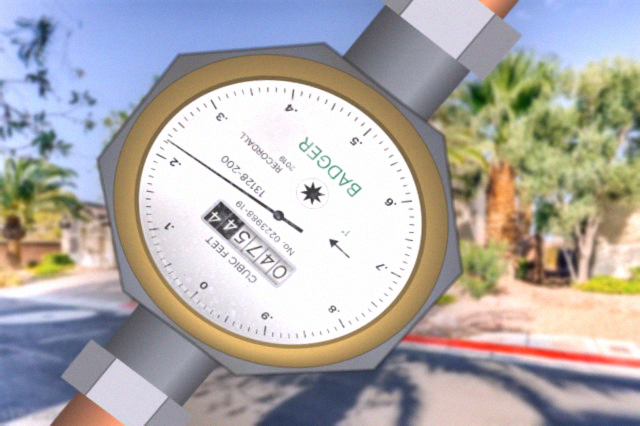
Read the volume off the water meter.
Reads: 47544.22 ft³
